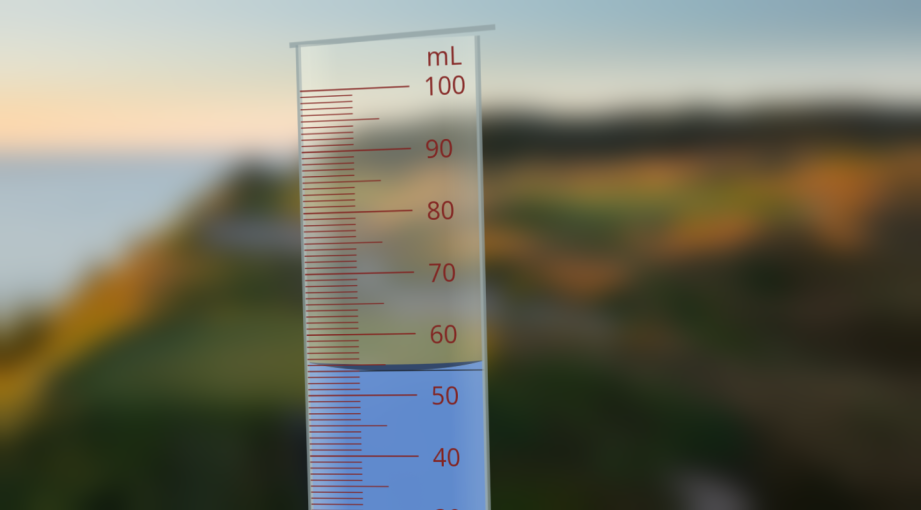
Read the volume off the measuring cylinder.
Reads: 54 mL
